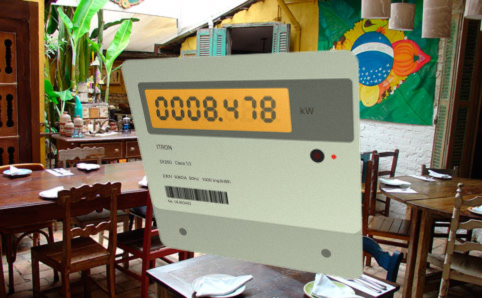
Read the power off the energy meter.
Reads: 8.478 kW
